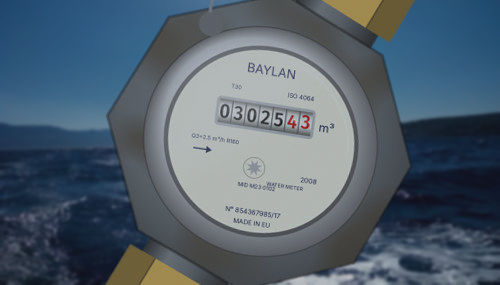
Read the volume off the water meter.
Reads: 3025.43 m³
